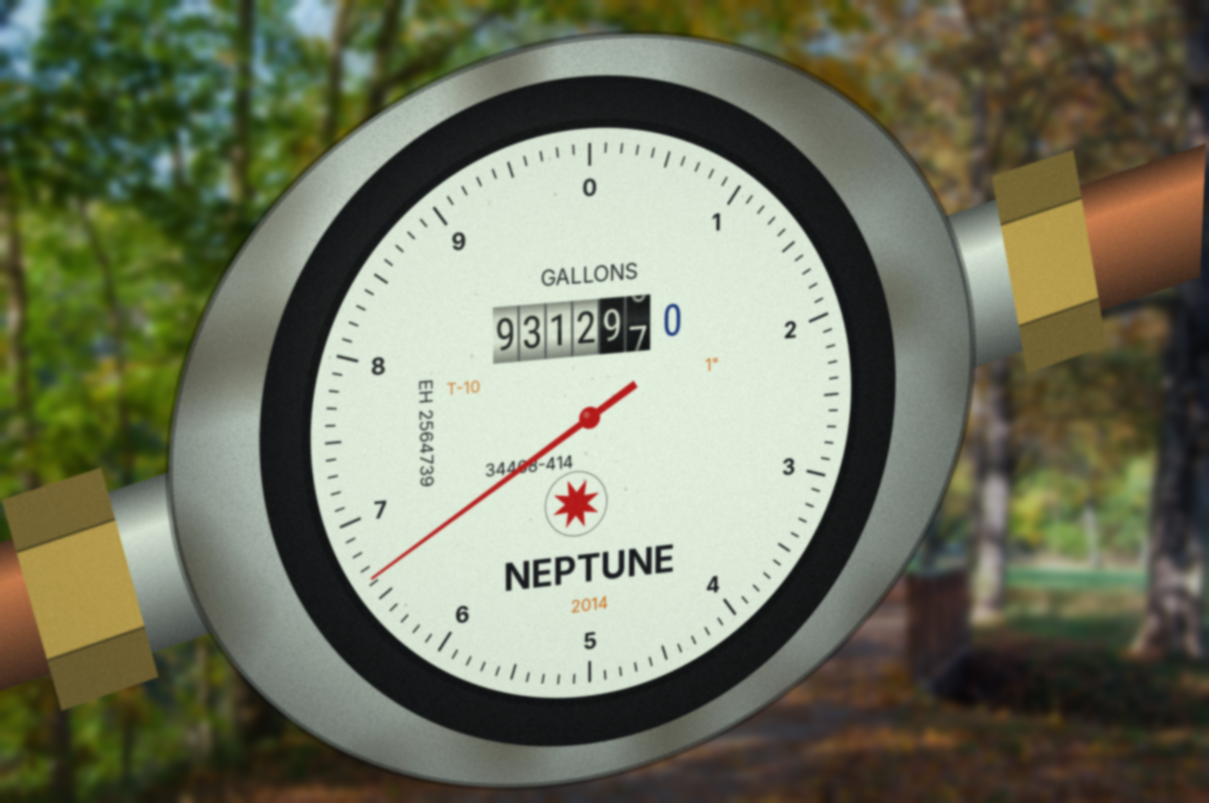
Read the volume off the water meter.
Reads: 9312966.6 gal
